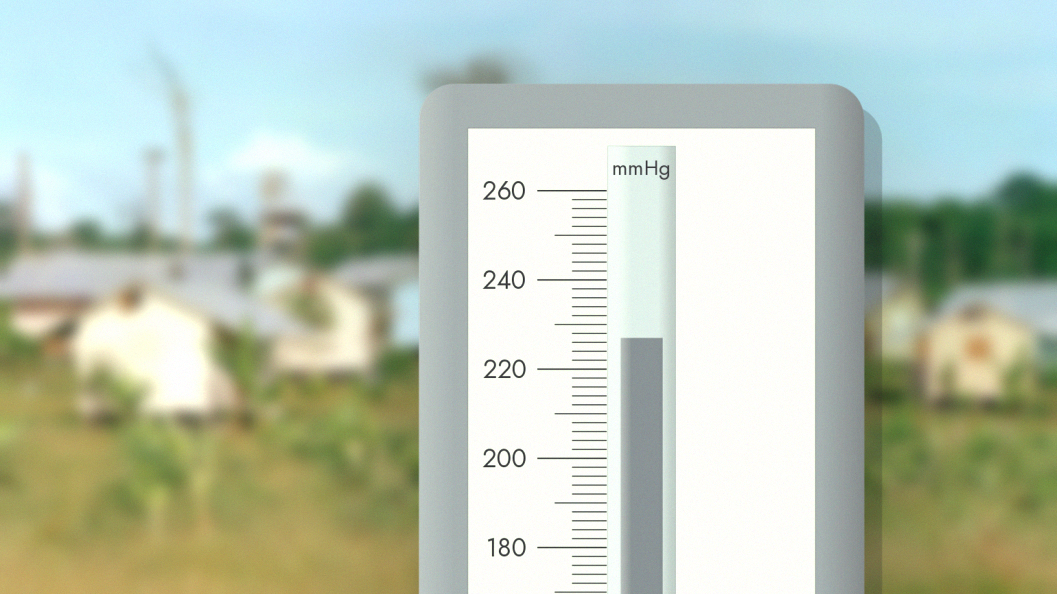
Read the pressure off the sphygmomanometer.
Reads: 227 mmHg
